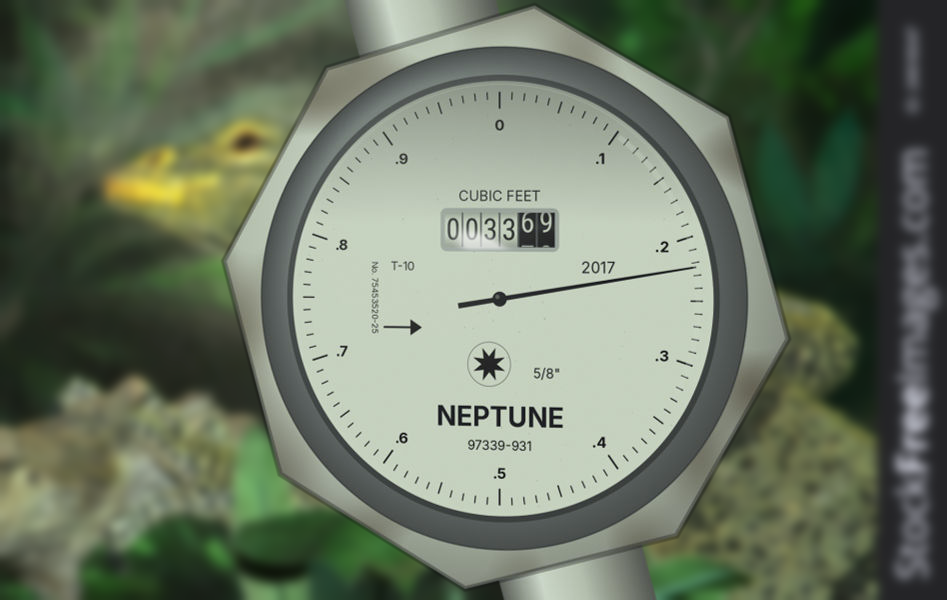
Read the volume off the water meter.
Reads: 3369.22 ft³
